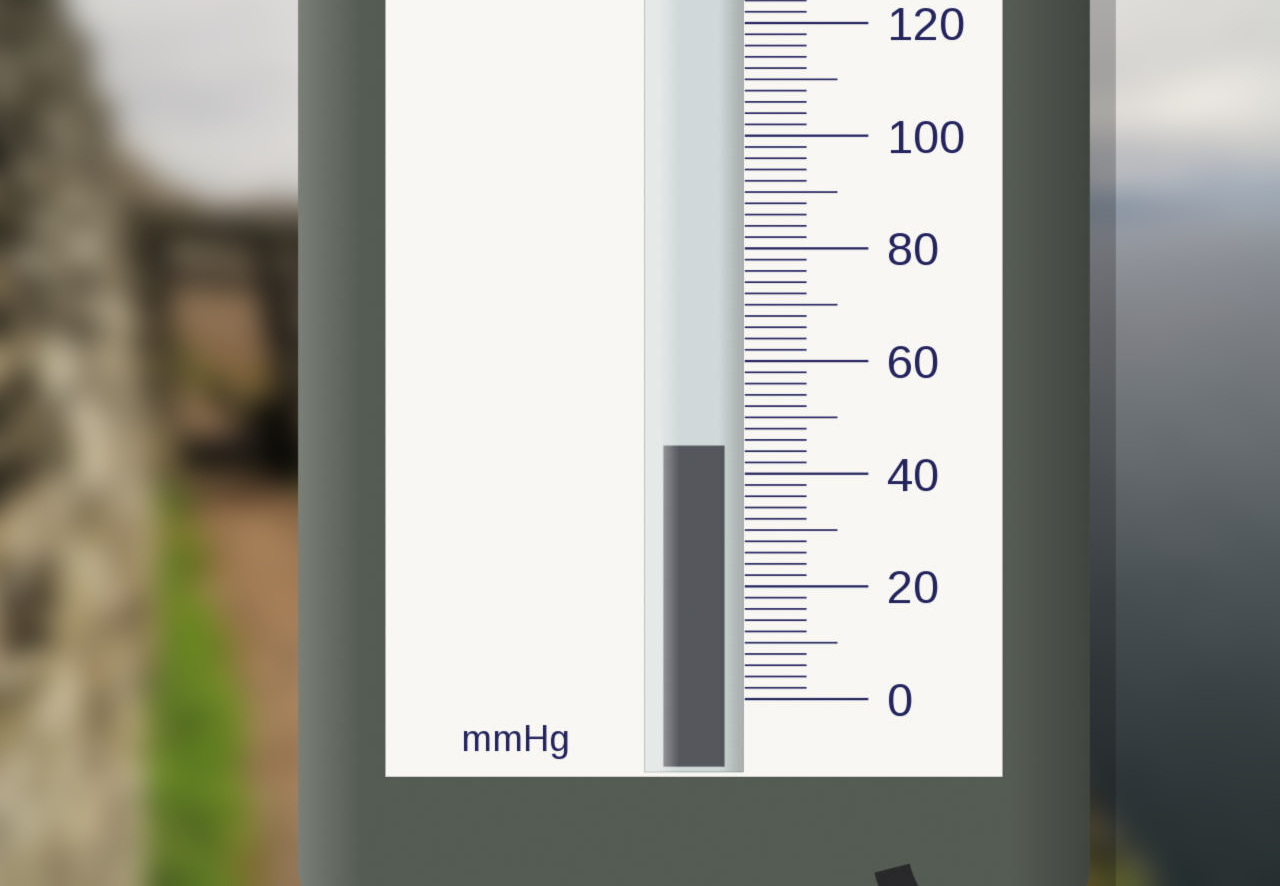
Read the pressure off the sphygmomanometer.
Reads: 45 mmHg
